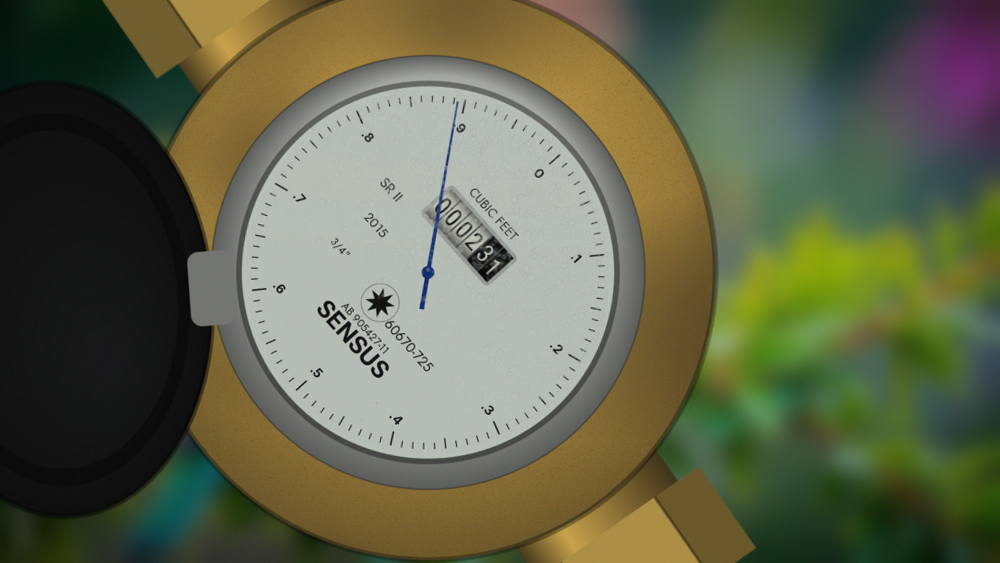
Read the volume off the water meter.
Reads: 230.89 ft³
